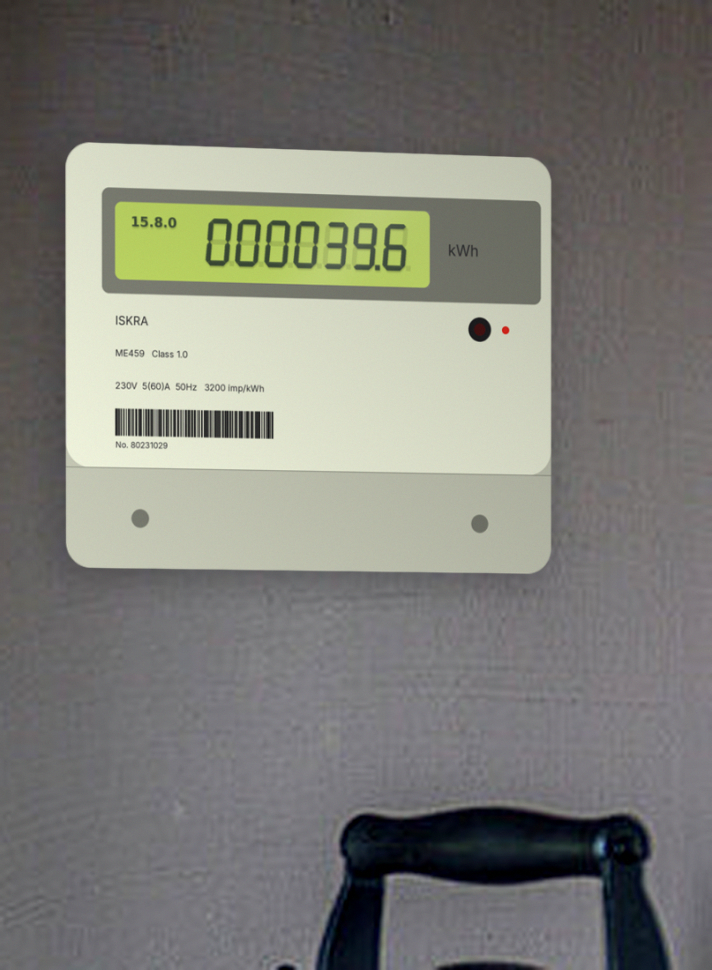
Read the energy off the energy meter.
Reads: 39.6 kWh
